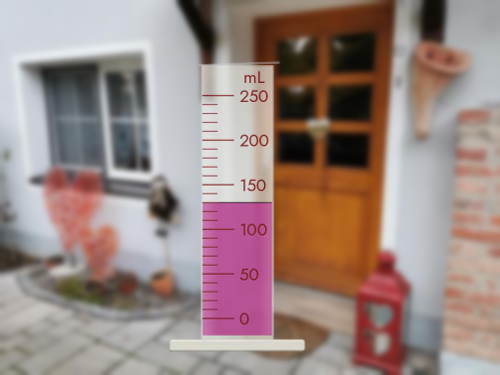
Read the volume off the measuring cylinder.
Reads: 130 mL
